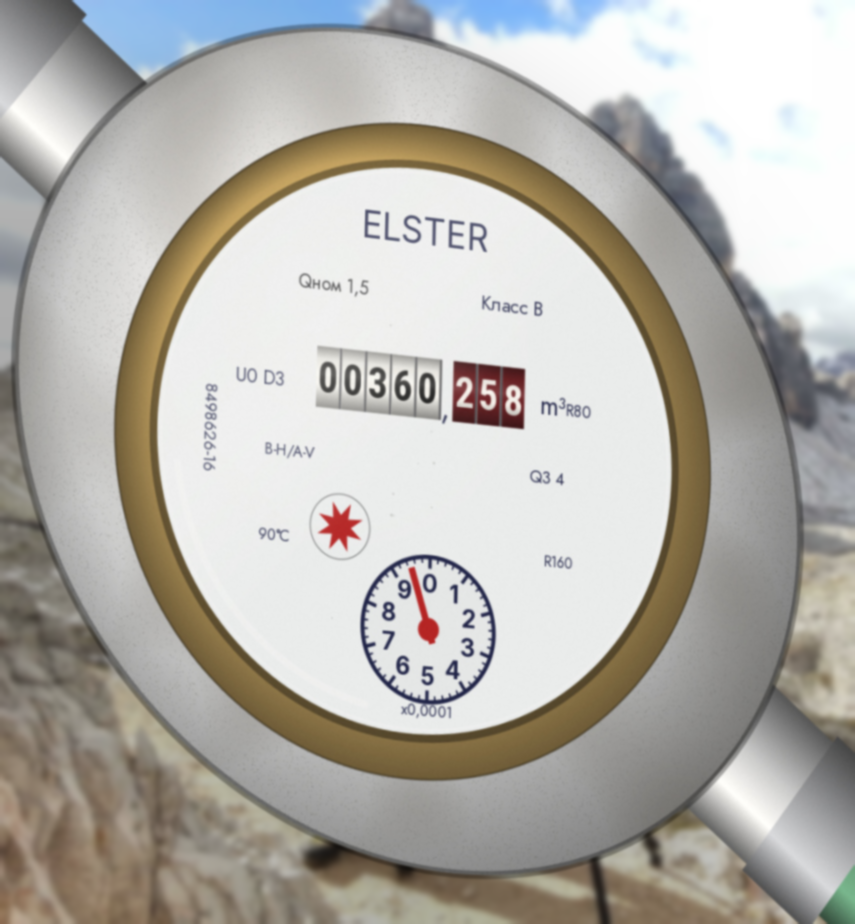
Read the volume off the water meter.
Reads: 360.2579 m³
